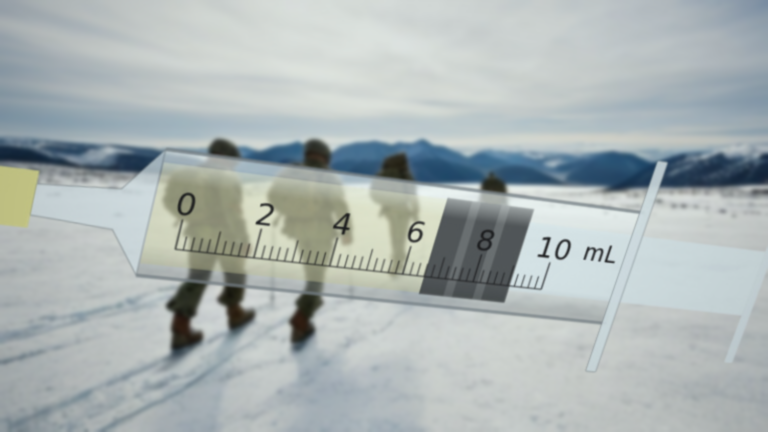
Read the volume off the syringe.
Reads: 6.6 mL
